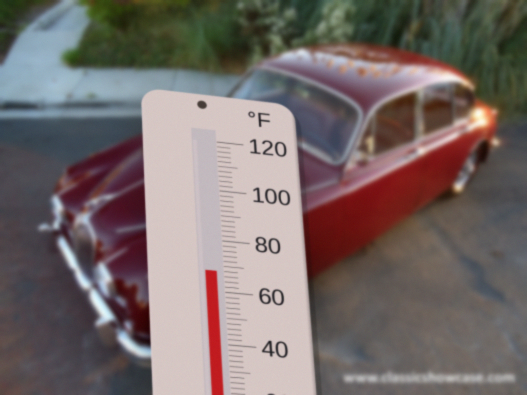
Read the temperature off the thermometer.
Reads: 68 °F
